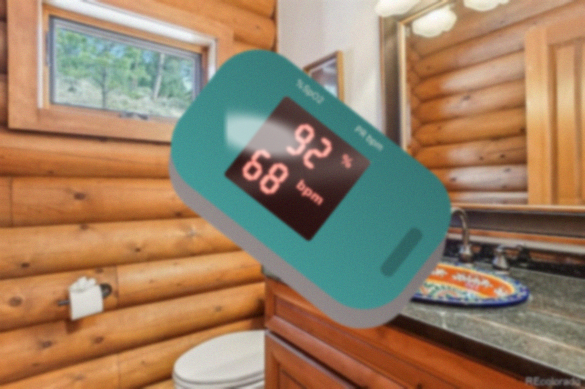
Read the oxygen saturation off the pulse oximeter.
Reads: 92 %
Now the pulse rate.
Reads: 68 bpm
